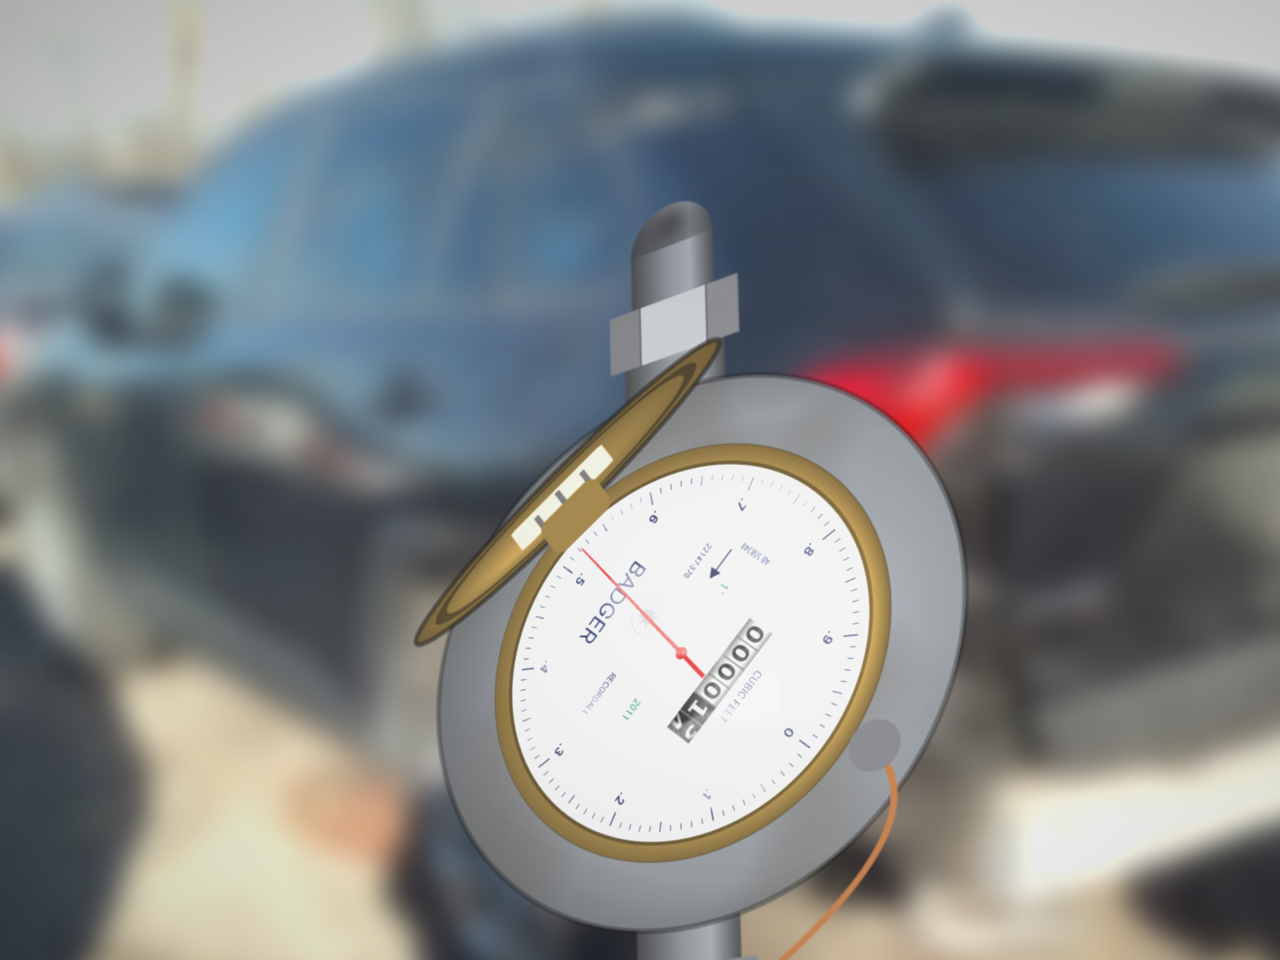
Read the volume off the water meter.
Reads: 13.52 ft³
